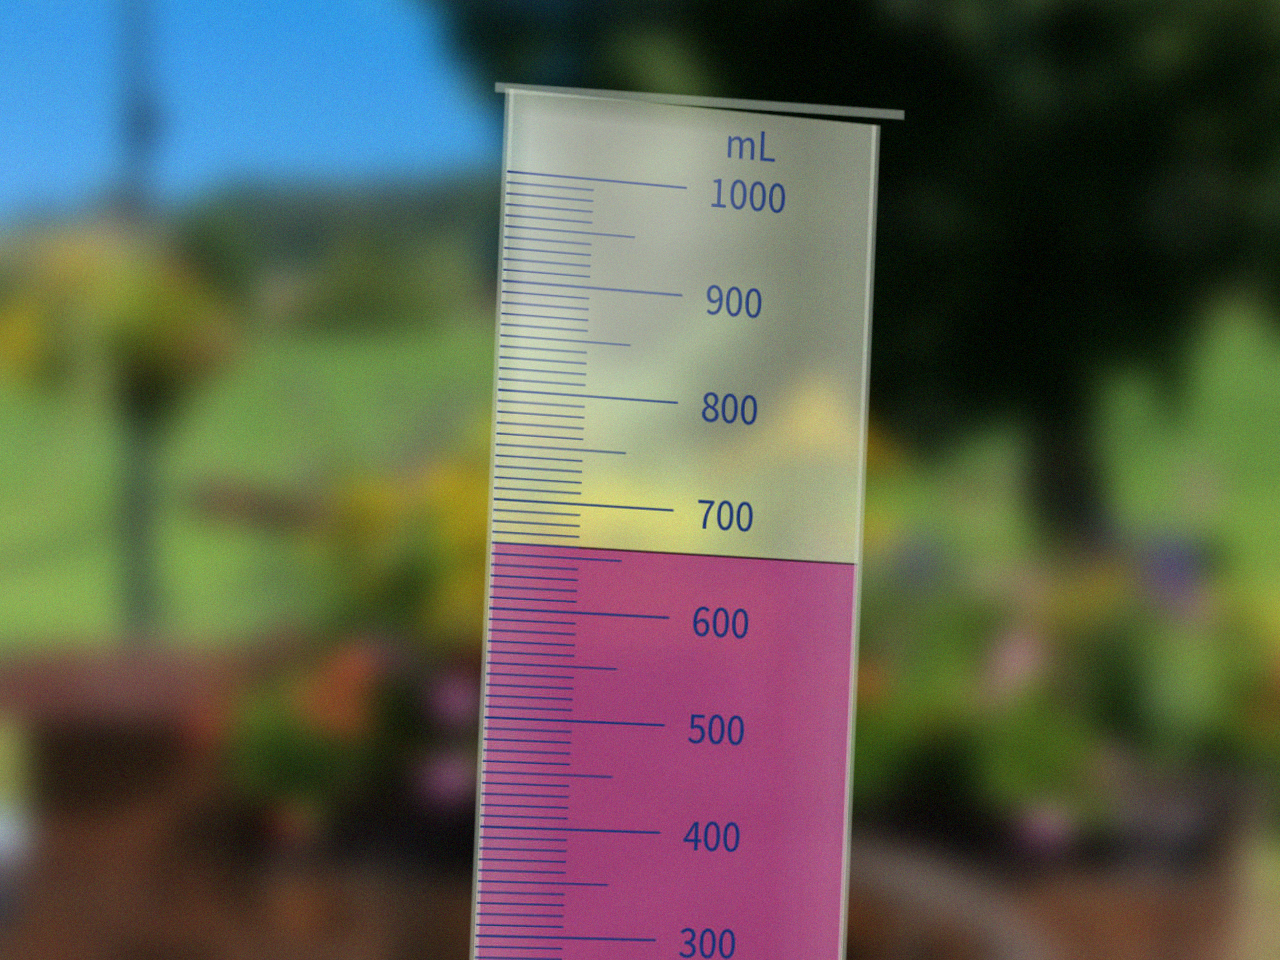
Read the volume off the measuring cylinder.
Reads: 660 mL
